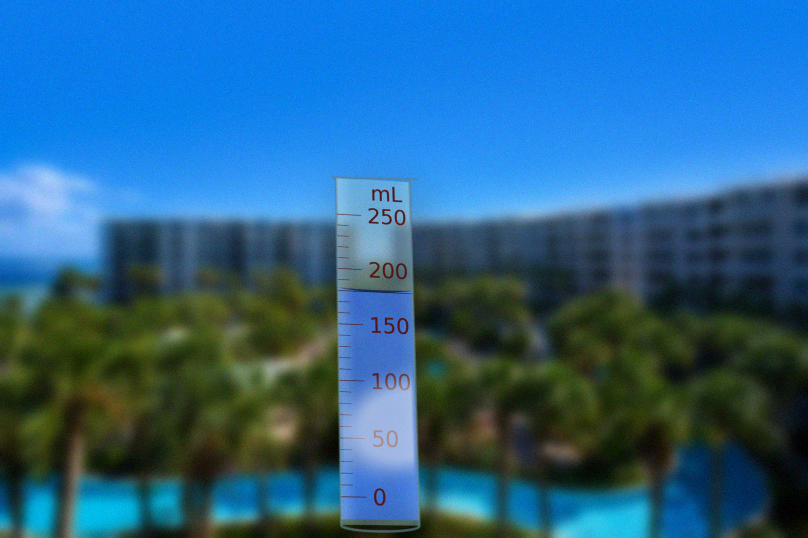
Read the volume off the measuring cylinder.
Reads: 180 mL
